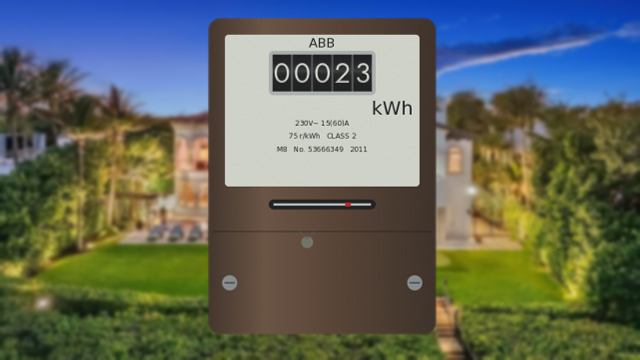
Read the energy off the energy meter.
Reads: 23 kWh
